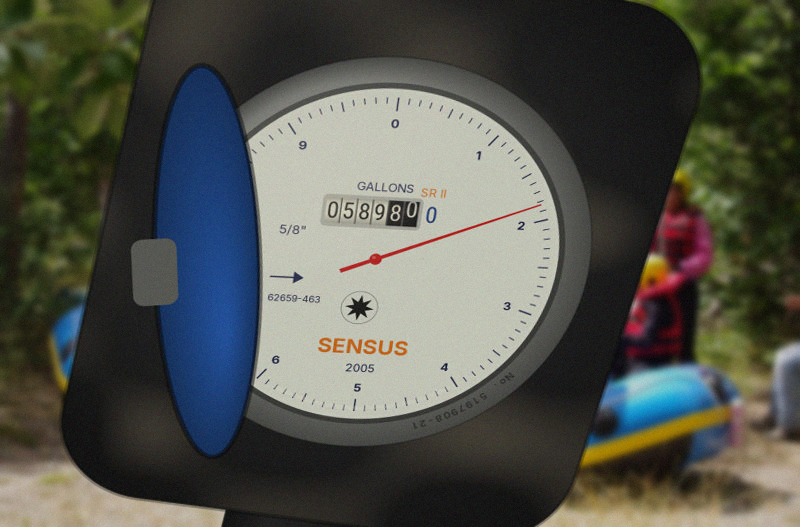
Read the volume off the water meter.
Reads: 589801.8 gal
